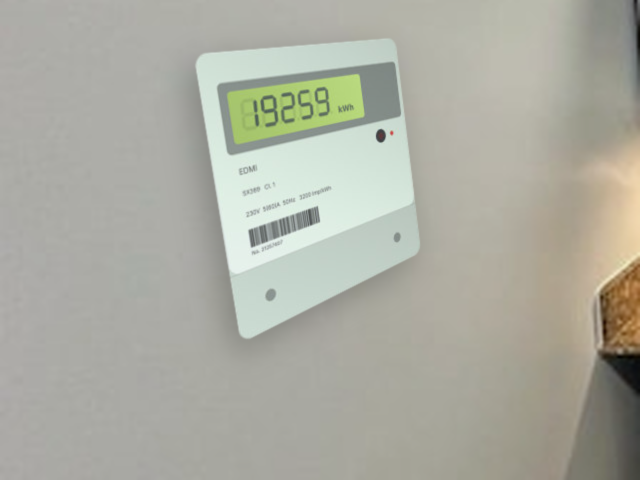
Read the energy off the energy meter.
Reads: 19259 kWh
